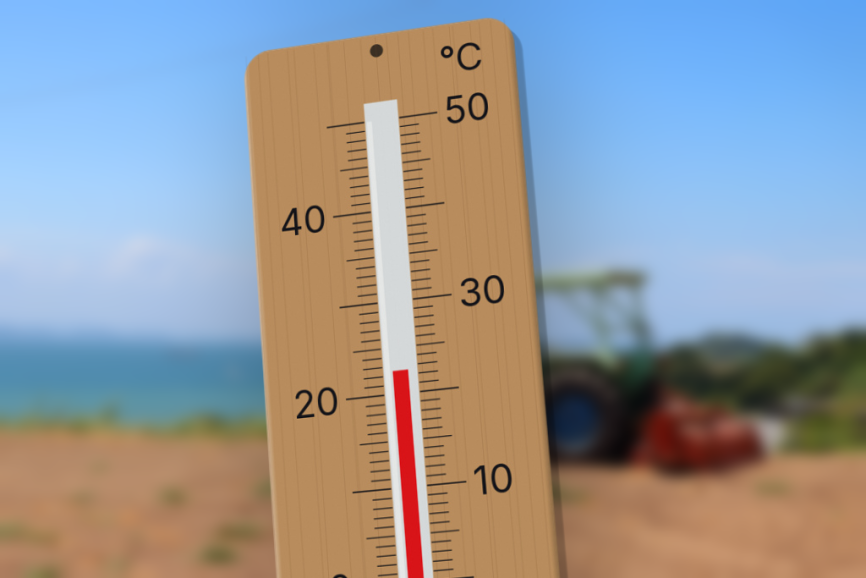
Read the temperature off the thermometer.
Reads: 22.5 °C
